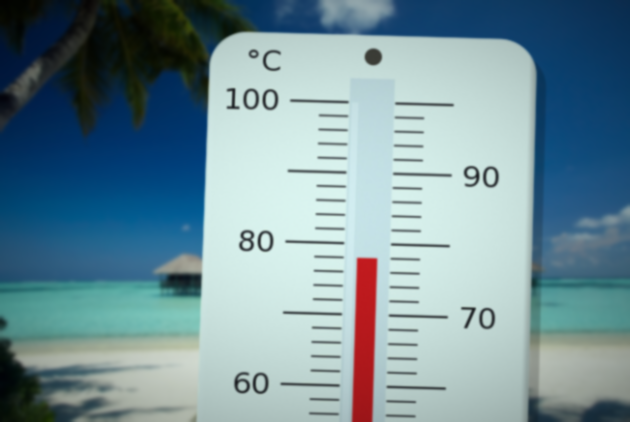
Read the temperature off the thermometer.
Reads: 78 °C
